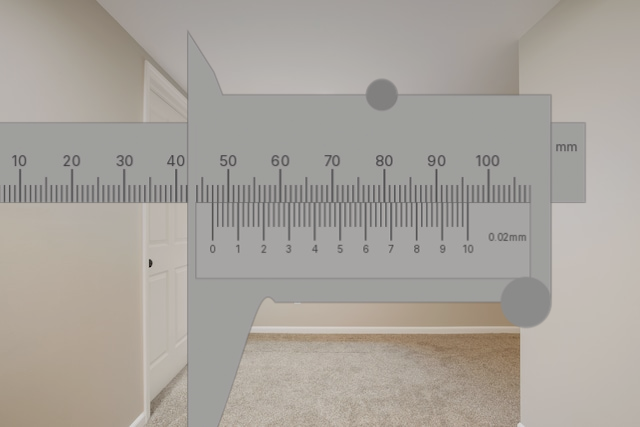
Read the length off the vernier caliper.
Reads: 47.0 mm
